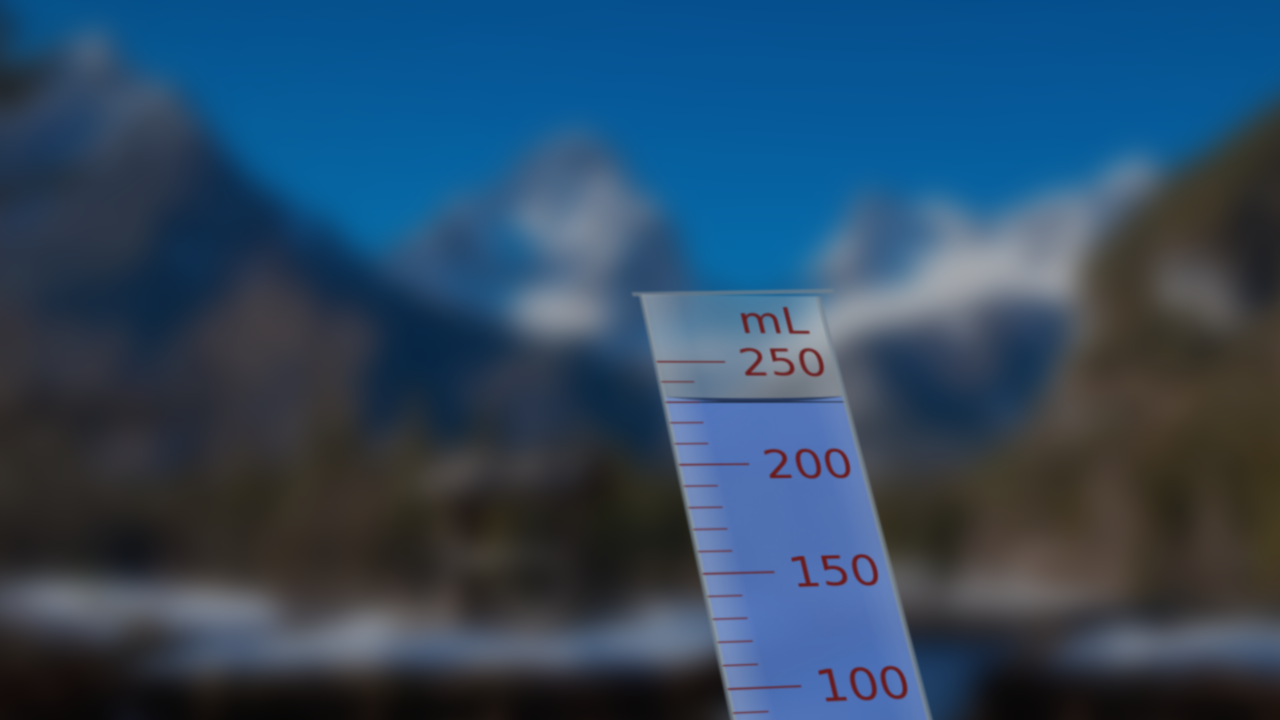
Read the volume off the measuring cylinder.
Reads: 230 mL
